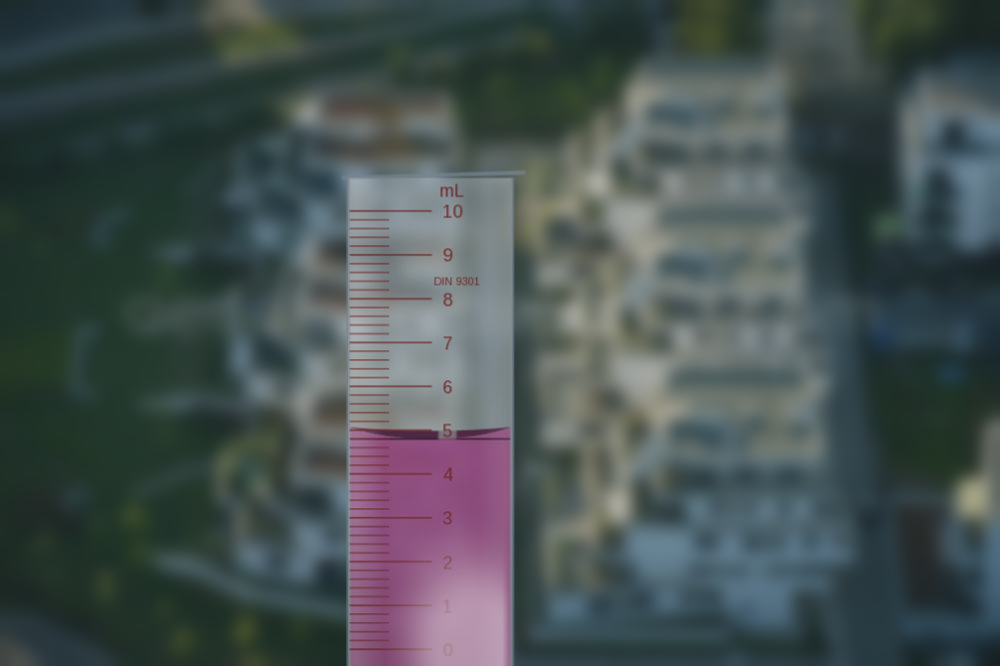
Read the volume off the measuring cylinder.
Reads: 4.8 mL
